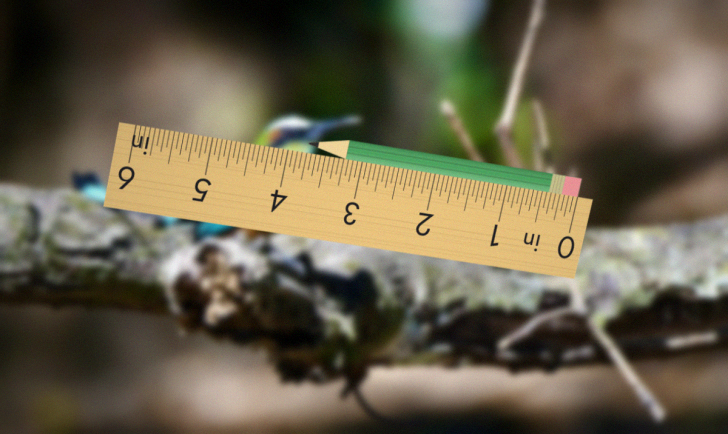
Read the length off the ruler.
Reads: 3.75 in
